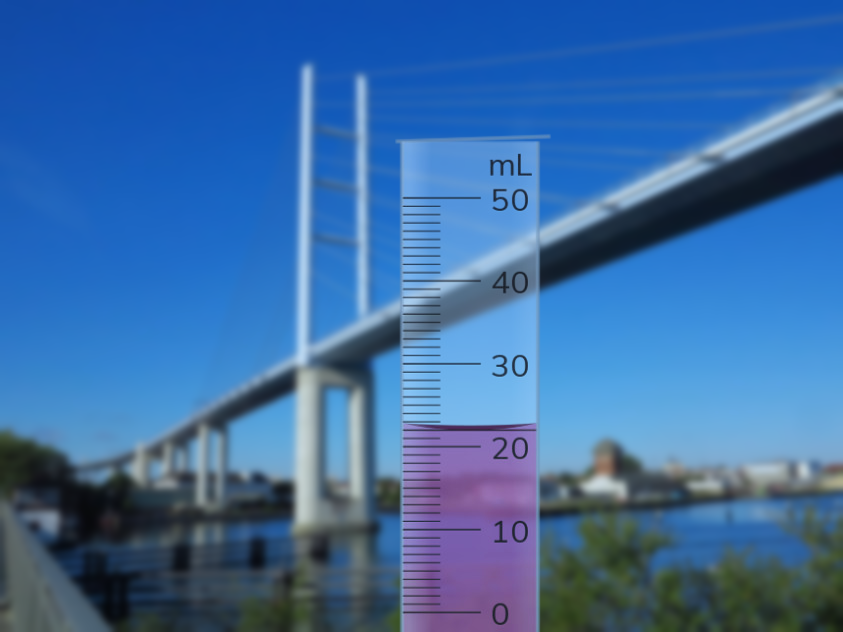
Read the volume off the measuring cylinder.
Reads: 22 mL
